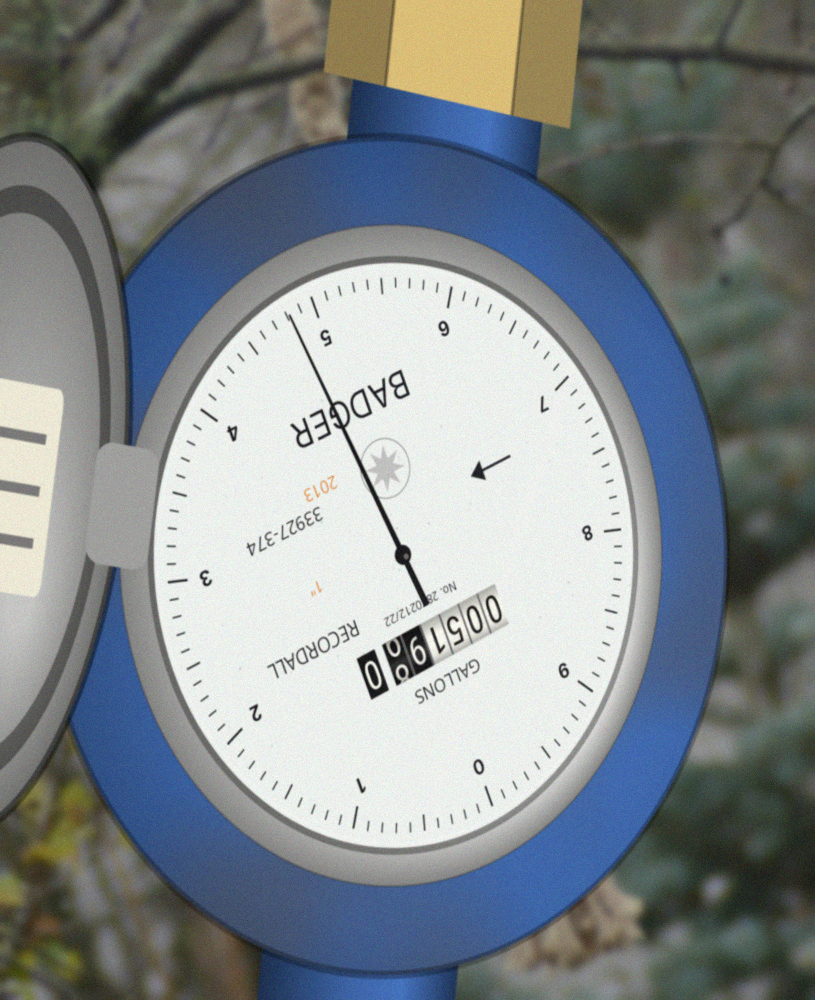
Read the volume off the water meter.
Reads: 51984.8 gal
